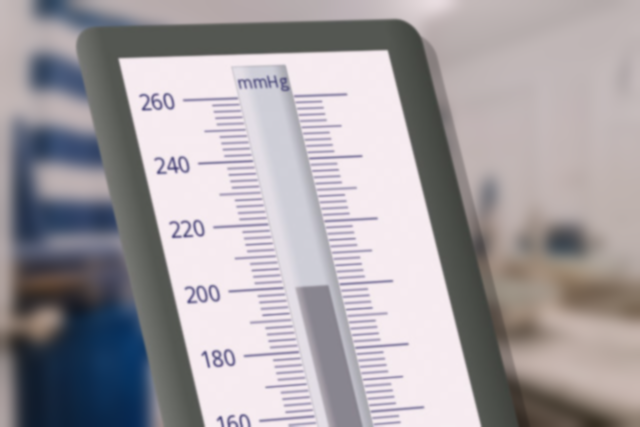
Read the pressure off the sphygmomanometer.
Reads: 200 mmHg
